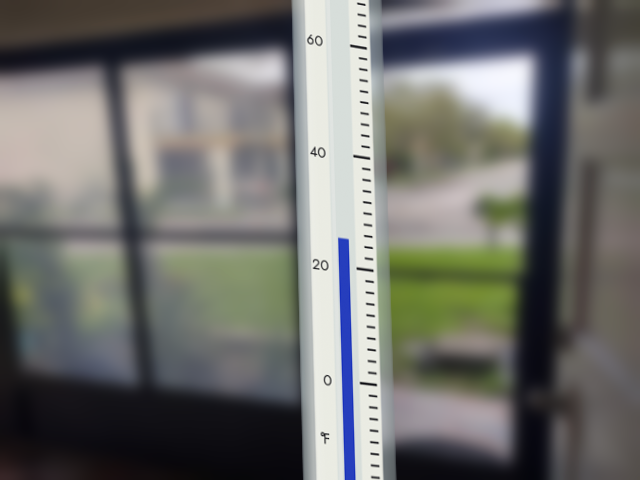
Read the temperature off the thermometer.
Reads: 25 °F
